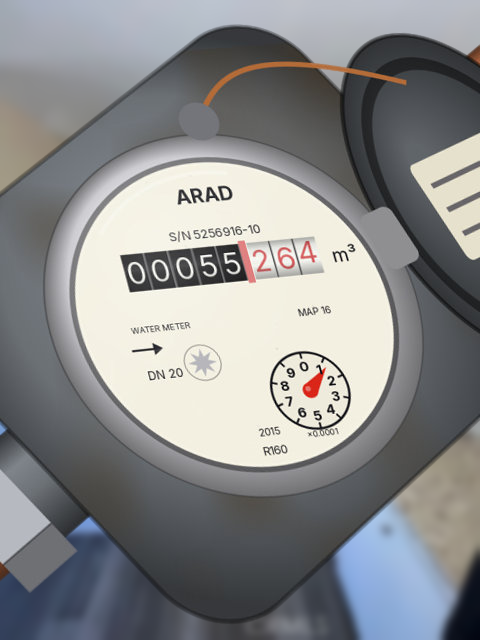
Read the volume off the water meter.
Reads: 55.2641 m³
